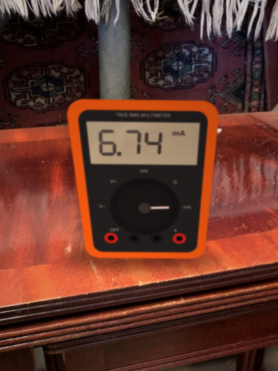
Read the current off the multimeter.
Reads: 6.74 mA
